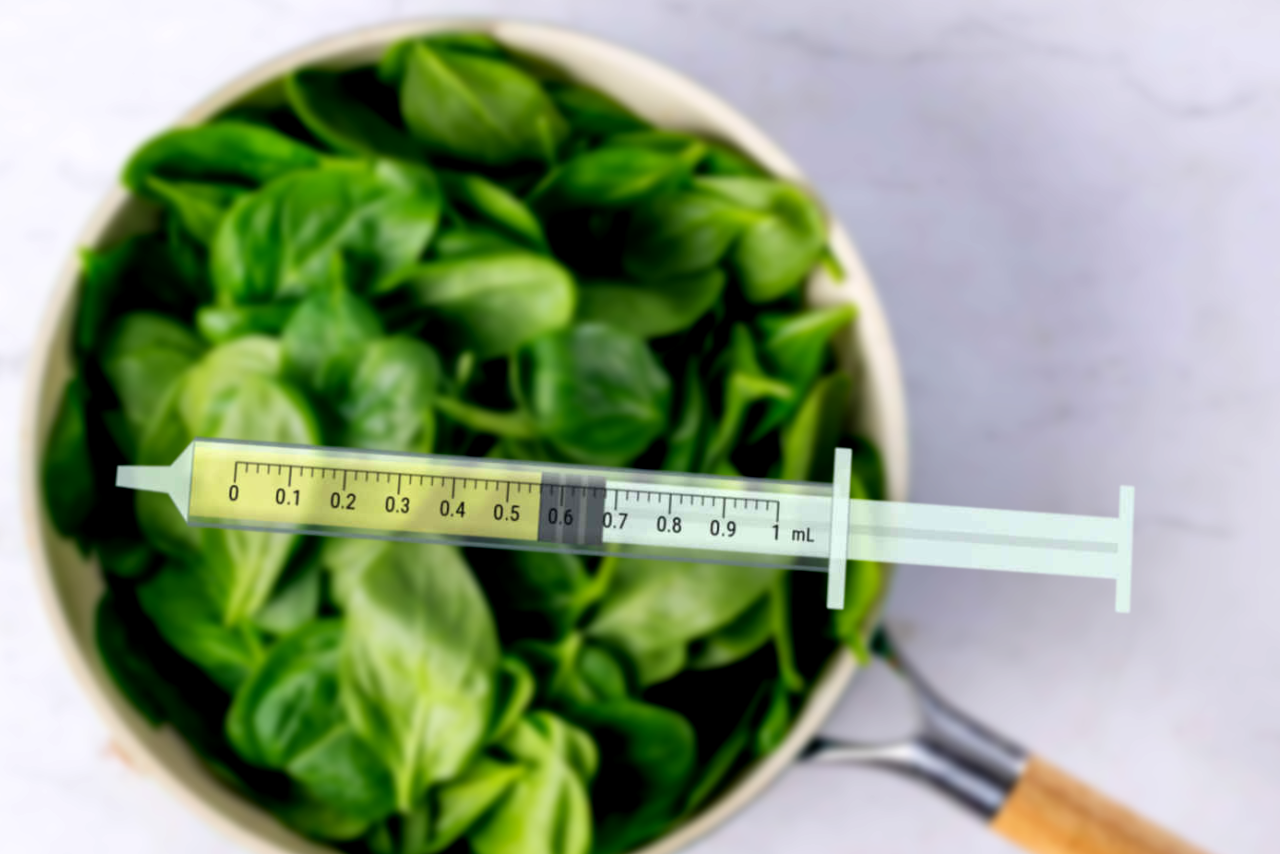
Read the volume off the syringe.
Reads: 0.56 mL
